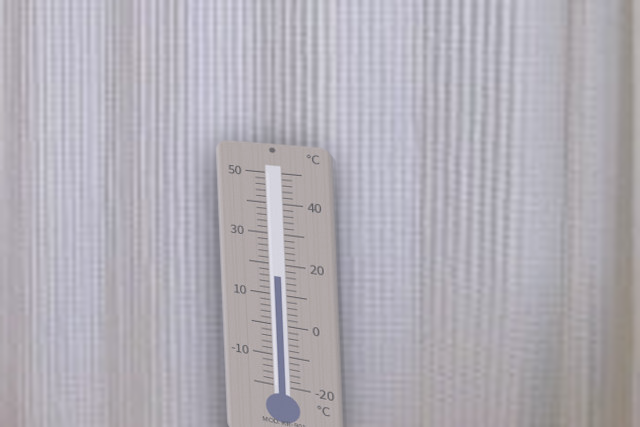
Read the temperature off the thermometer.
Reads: 16 °C
